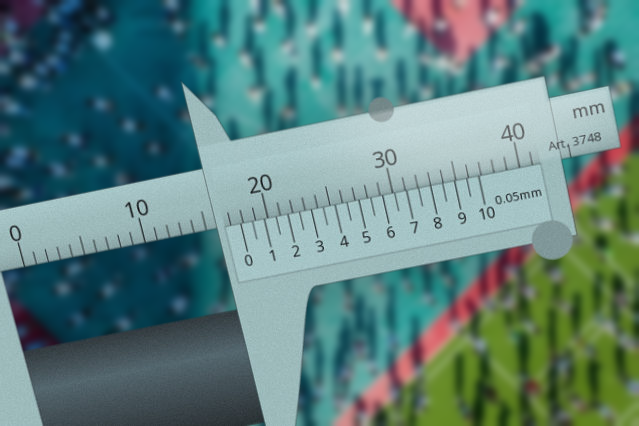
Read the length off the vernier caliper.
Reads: 17.8 mm
